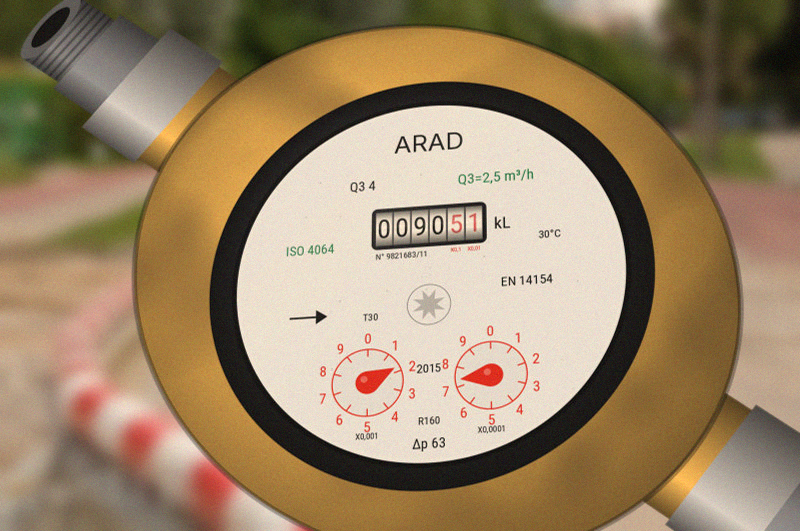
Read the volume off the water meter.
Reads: 90.5117 kL
